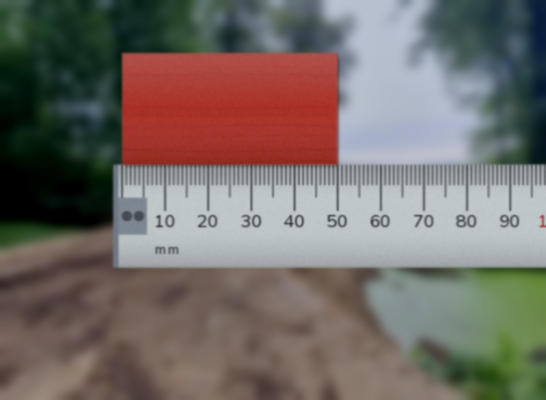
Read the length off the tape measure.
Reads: 50 mm
